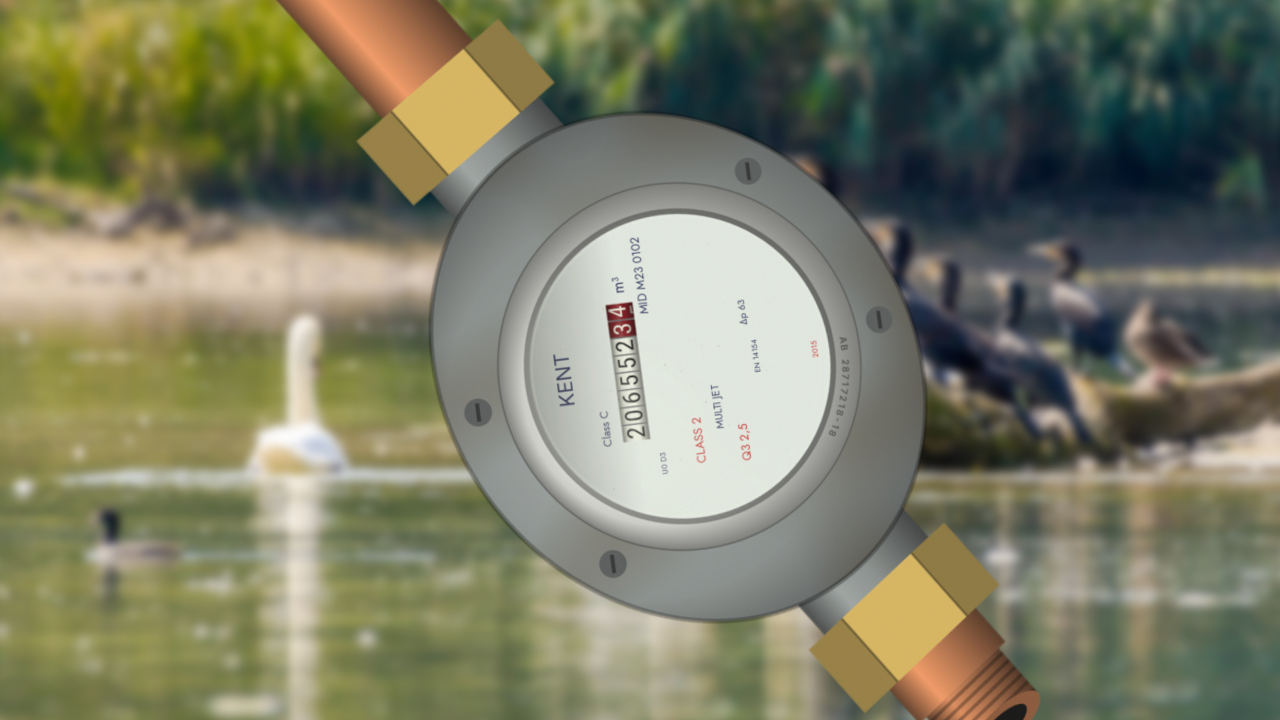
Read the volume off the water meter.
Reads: 206552.34 m³
